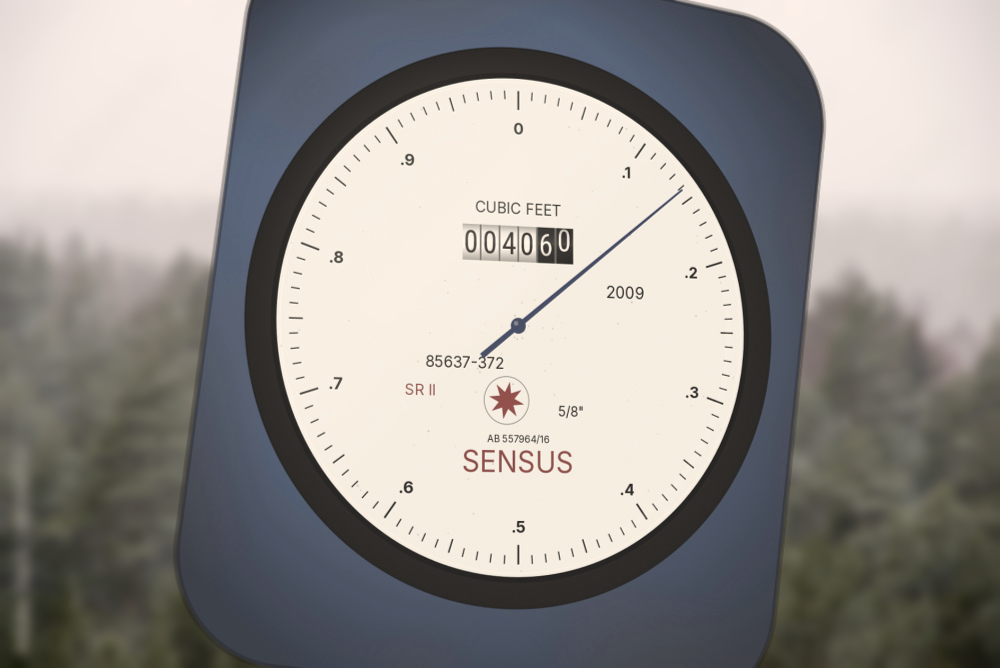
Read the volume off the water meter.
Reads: 4060.14 ft³
